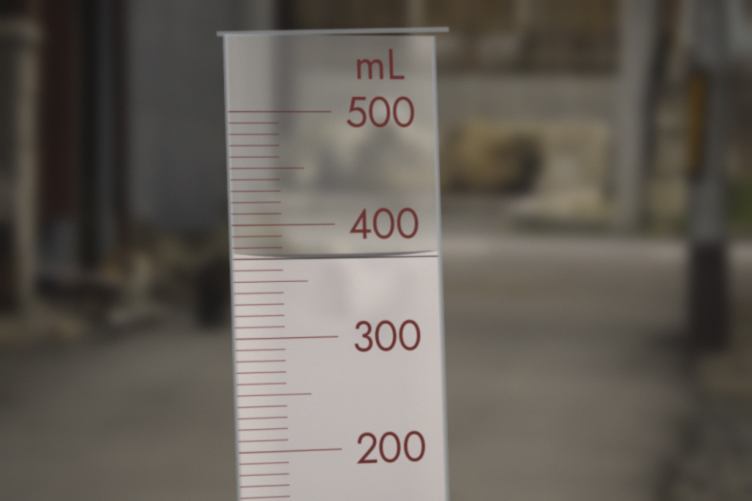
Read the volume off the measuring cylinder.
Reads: 370 mL
